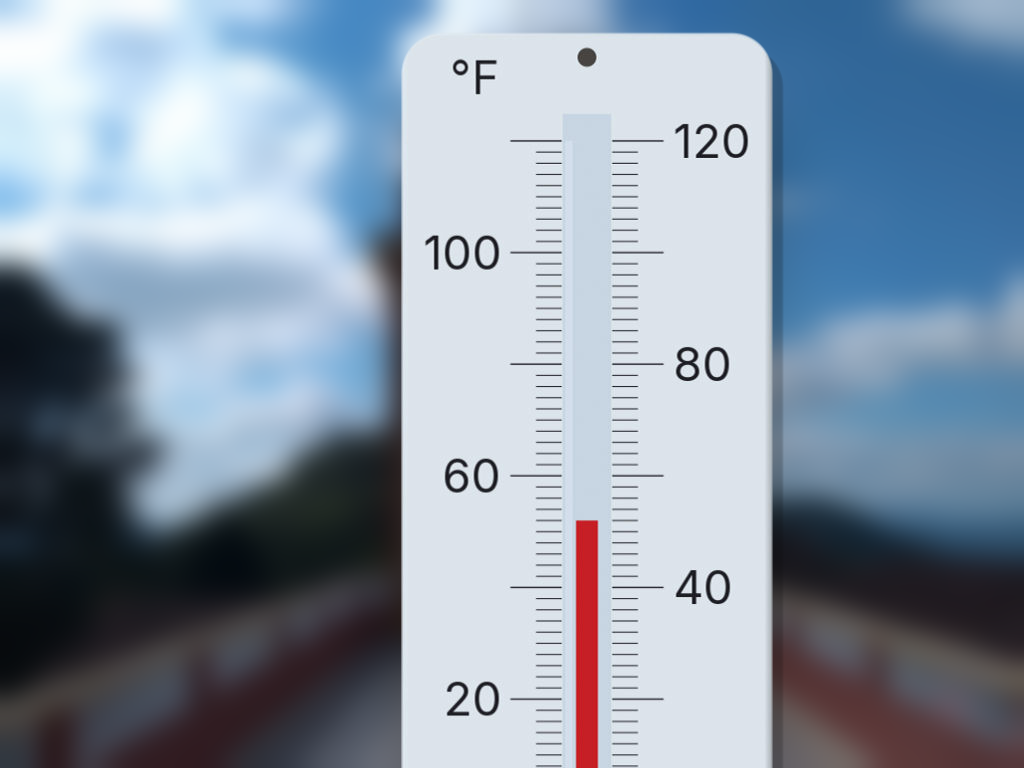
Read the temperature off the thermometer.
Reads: 52 °F
